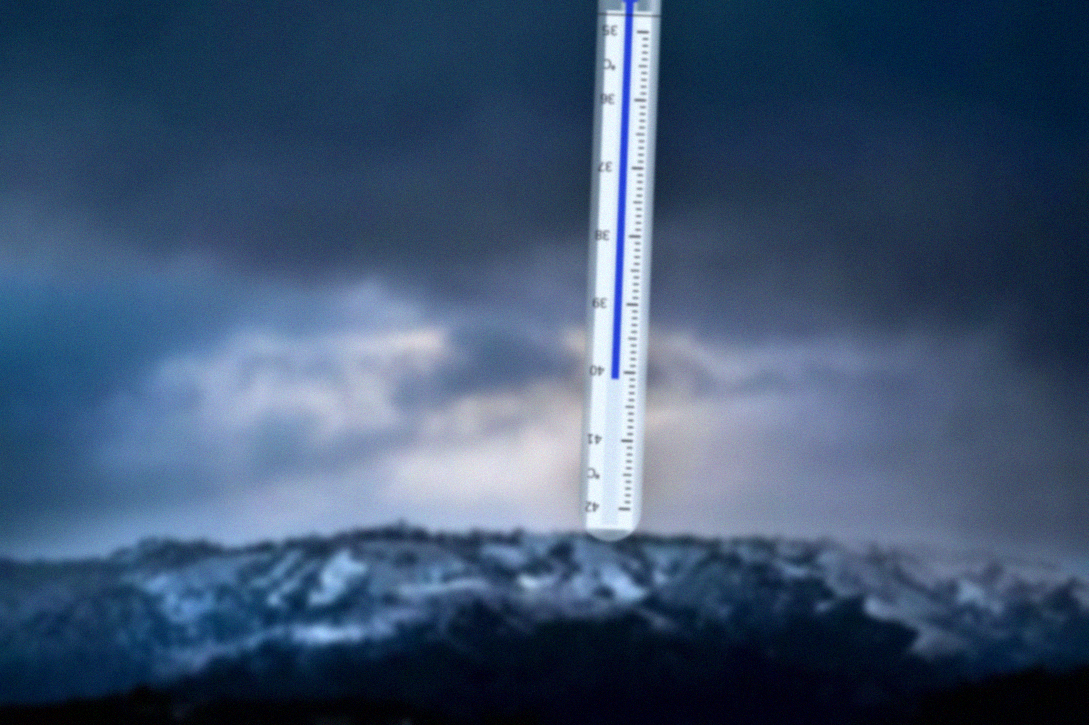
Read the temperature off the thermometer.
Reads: 40.1 °C
